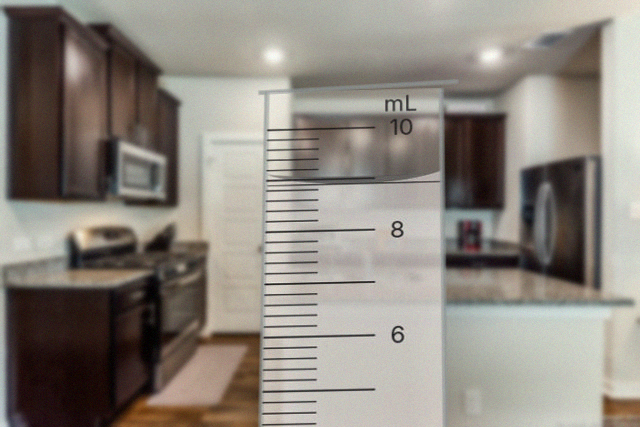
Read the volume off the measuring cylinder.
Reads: 8.9 mL
